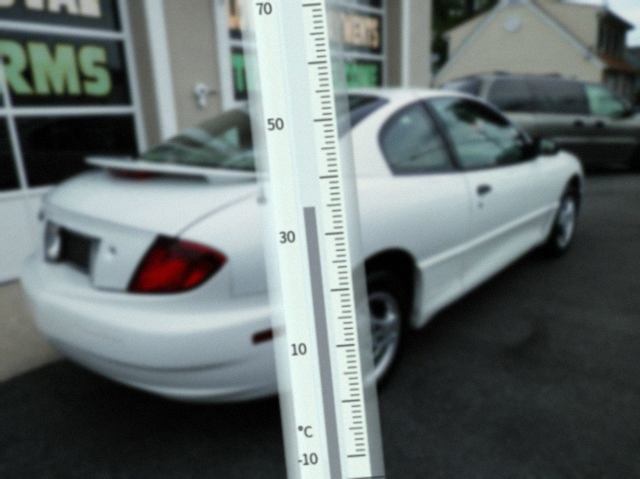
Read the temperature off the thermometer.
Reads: 35 °C
